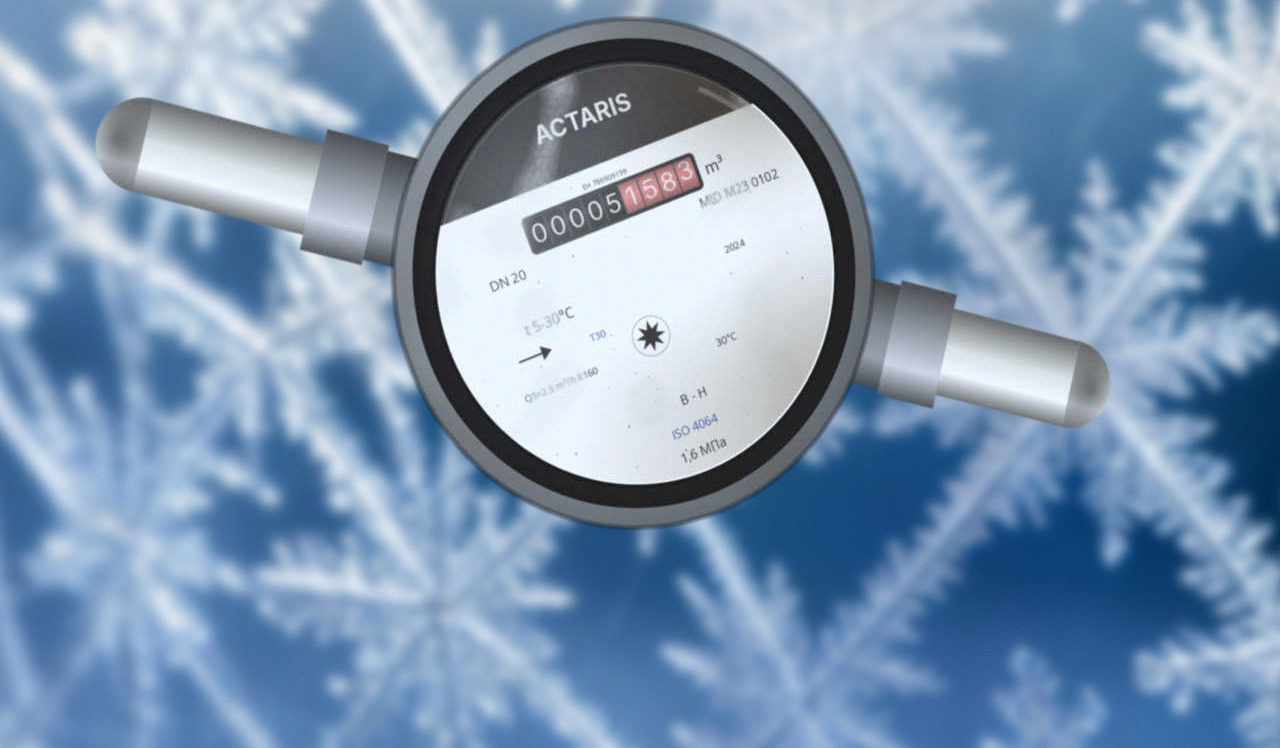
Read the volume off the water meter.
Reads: 5.1583 m³
